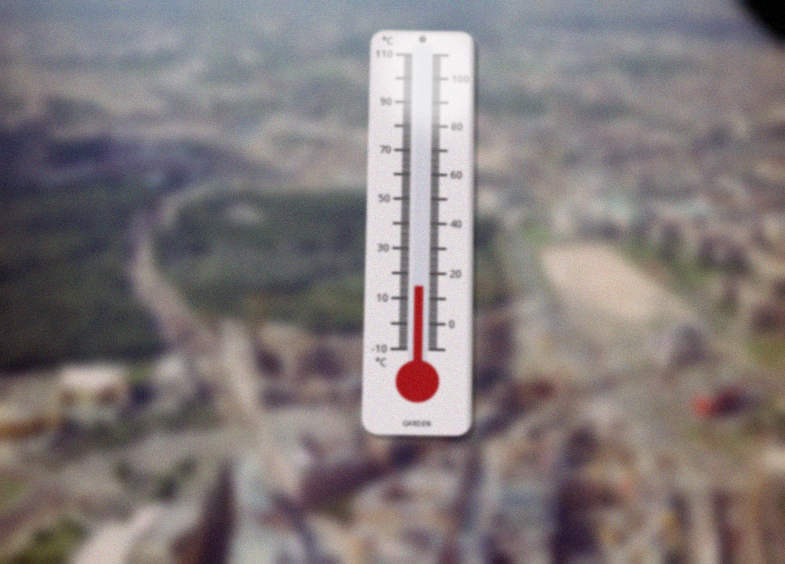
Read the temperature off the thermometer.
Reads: 15 °C
